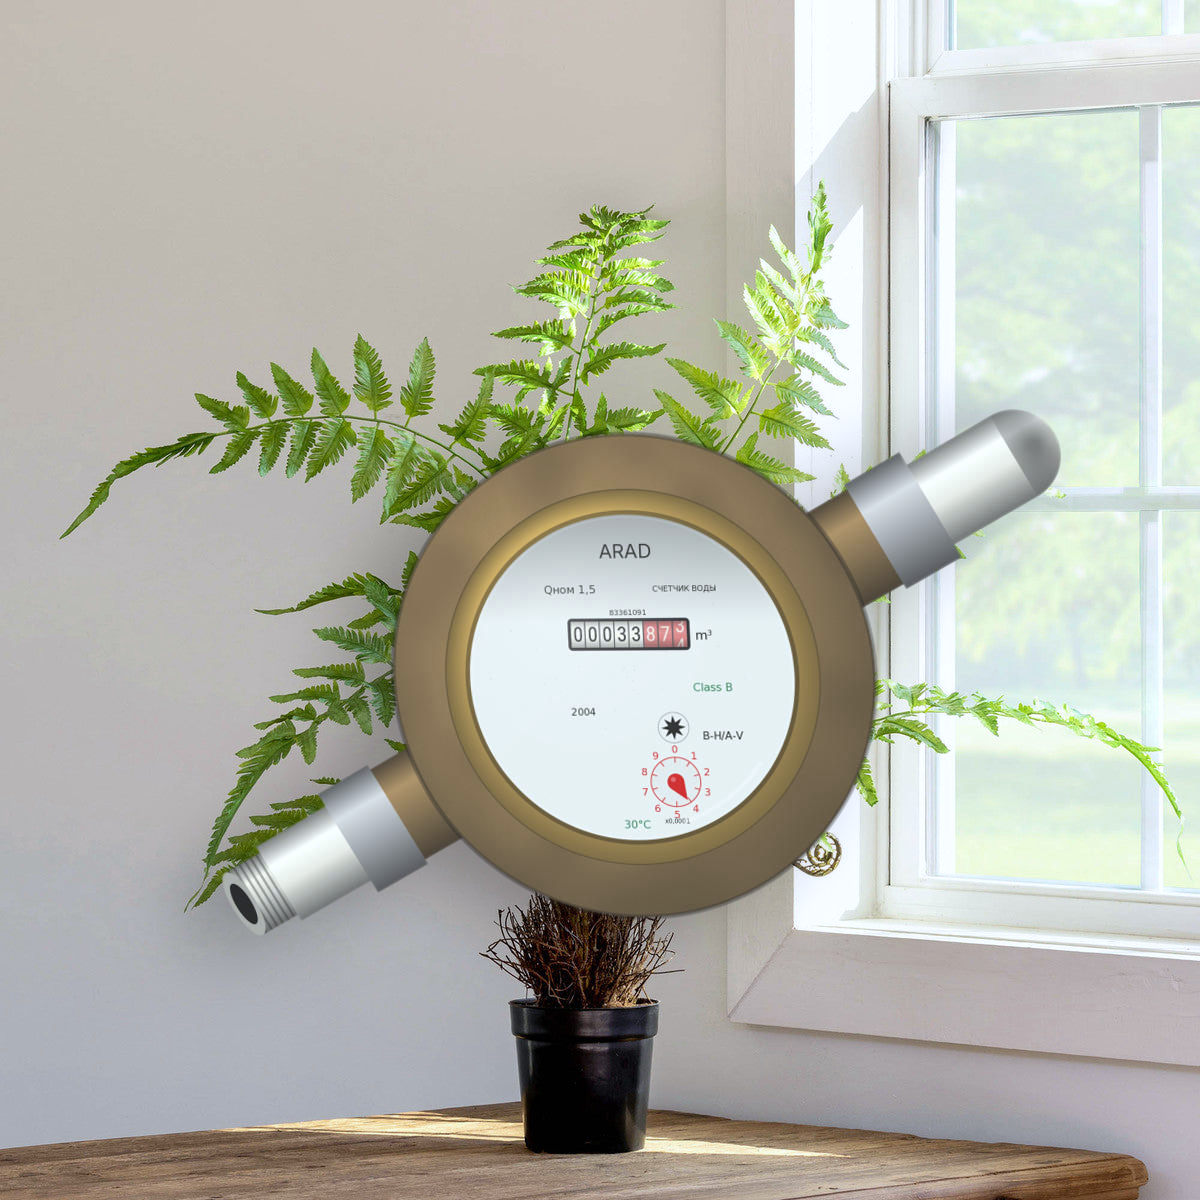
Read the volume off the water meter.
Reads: 33.8734 m³
